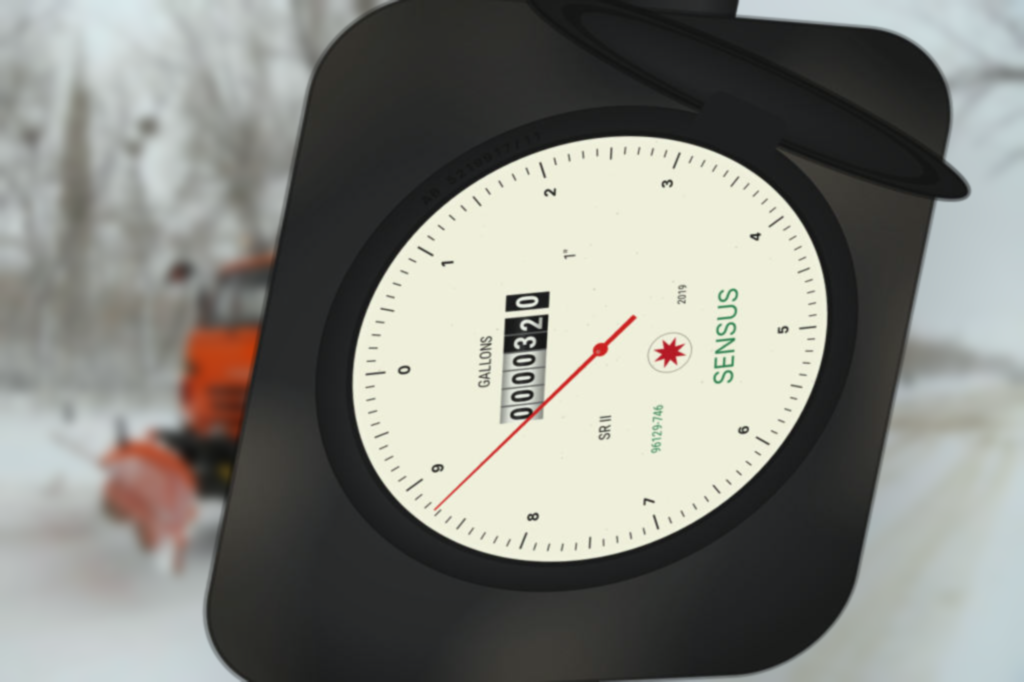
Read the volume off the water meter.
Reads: 318.7 gal
